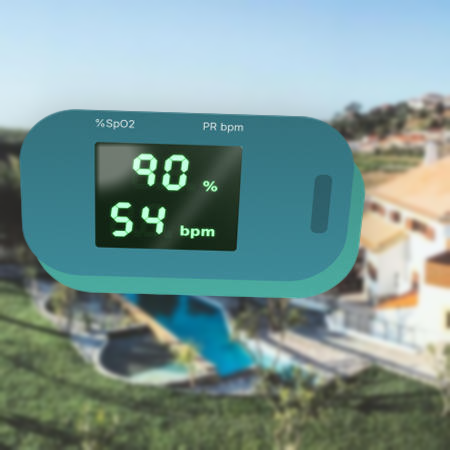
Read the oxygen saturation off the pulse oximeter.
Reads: 90 %
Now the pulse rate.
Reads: 54 bpm
